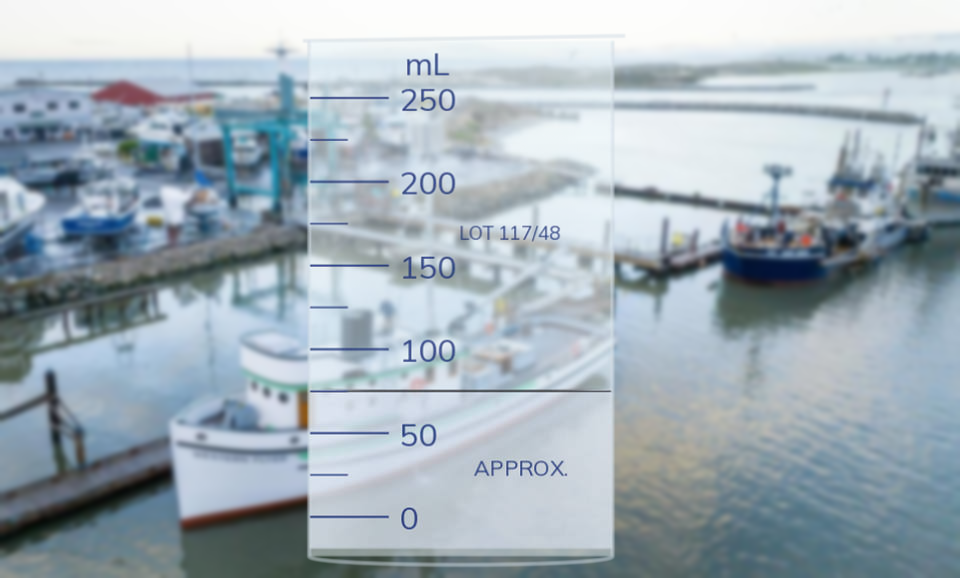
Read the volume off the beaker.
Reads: 75 mL
